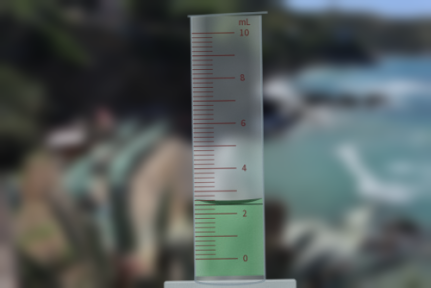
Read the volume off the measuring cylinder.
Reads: 2.4 mL
